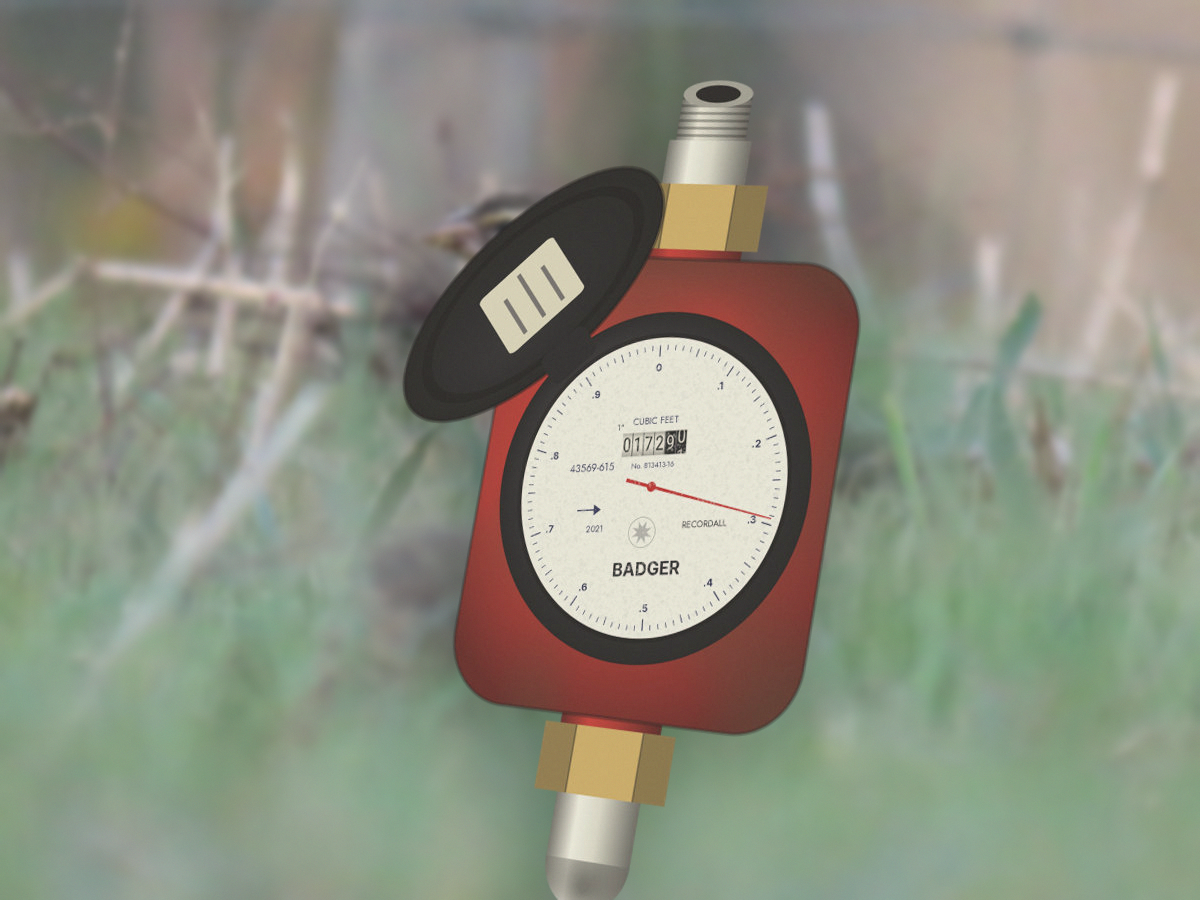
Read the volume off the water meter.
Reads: 17290.29 ft³
